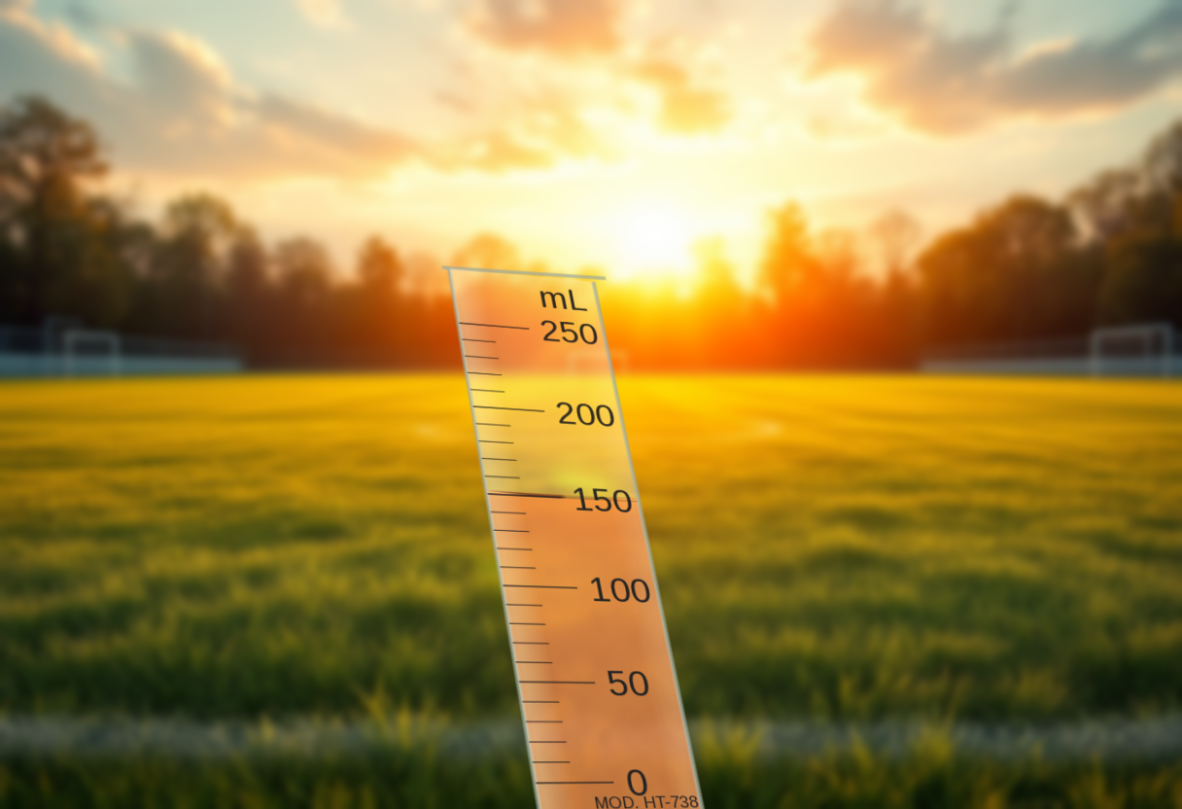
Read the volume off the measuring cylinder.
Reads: 150 mL
